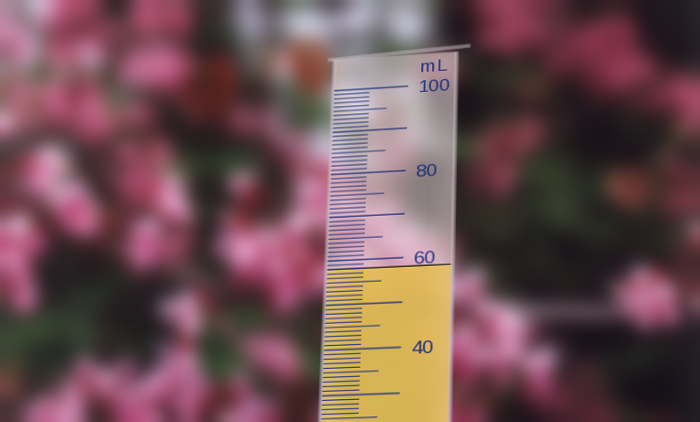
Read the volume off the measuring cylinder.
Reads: 58 mL
